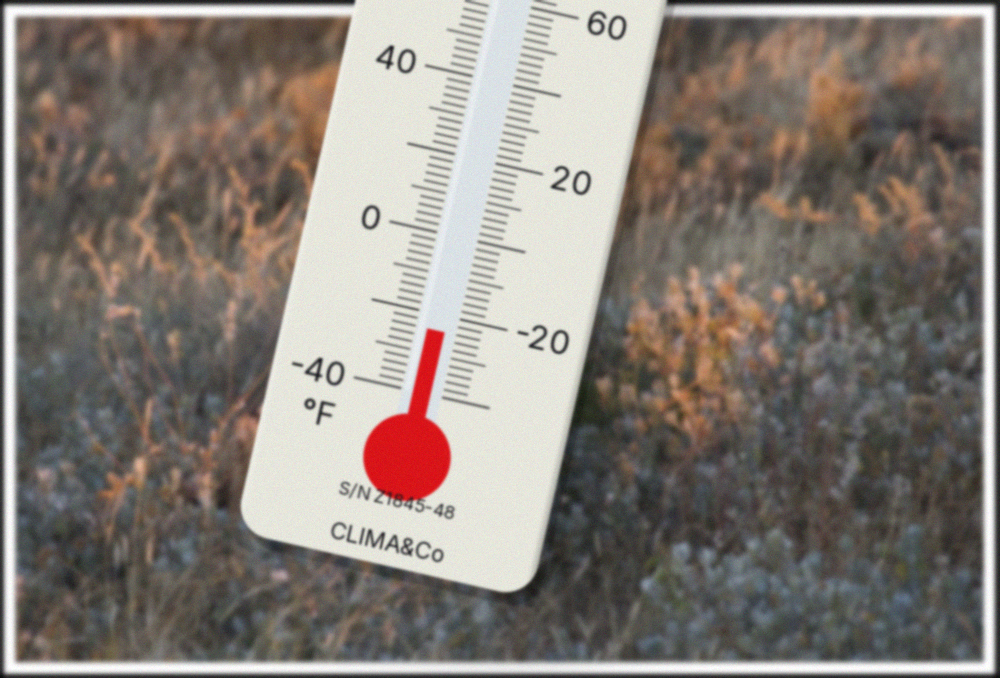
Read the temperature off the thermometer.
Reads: -24 °F
